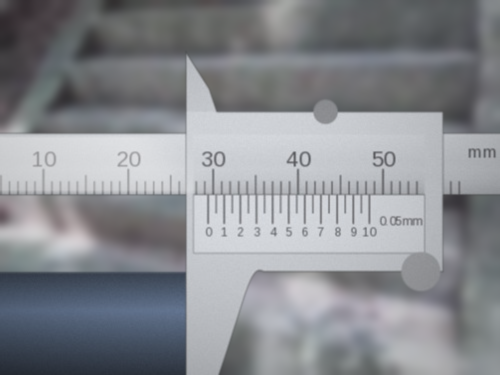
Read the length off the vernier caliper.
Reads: 29.4 mm
